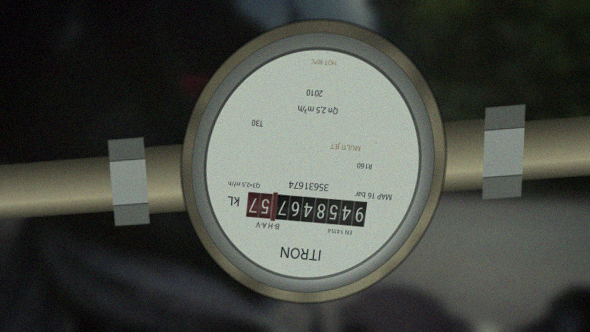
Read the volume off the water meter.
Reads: 9458467.57 kL
